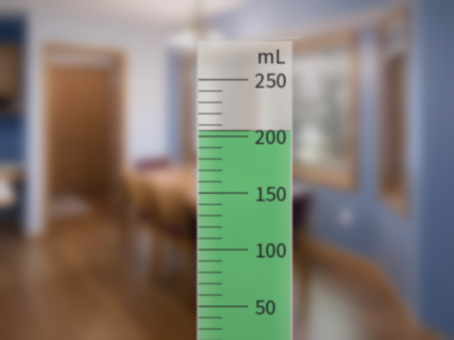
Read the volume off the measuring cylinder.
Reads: 205 mL
